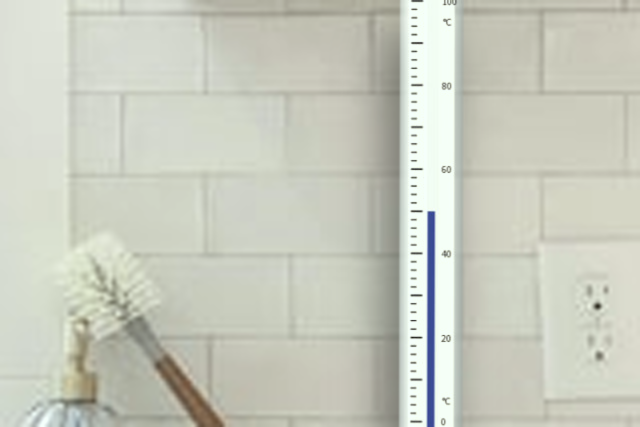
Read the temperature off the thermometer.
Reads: 50 °C
